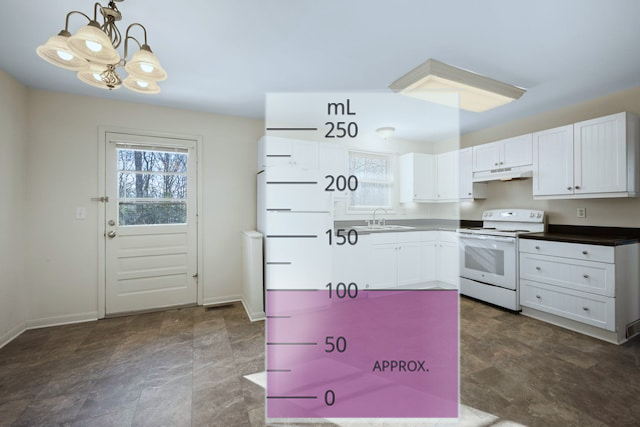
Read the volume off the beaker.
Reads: 100 mL
